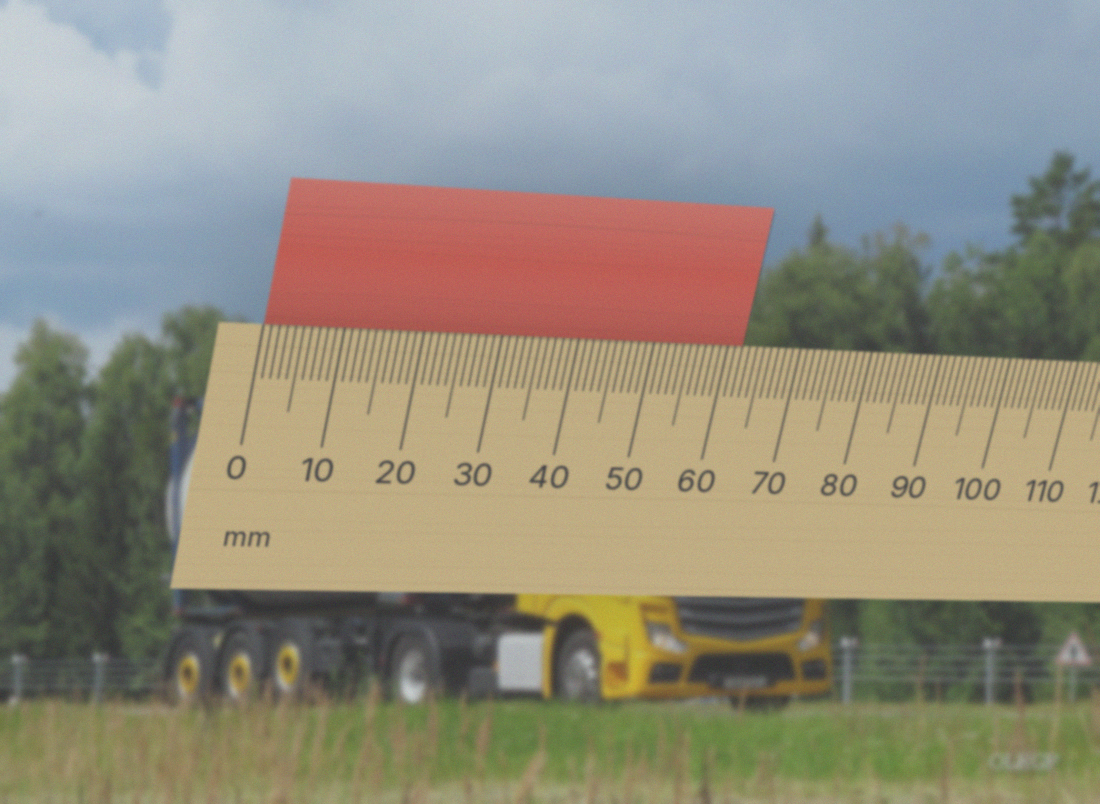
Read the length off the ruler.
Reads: 62 mm
